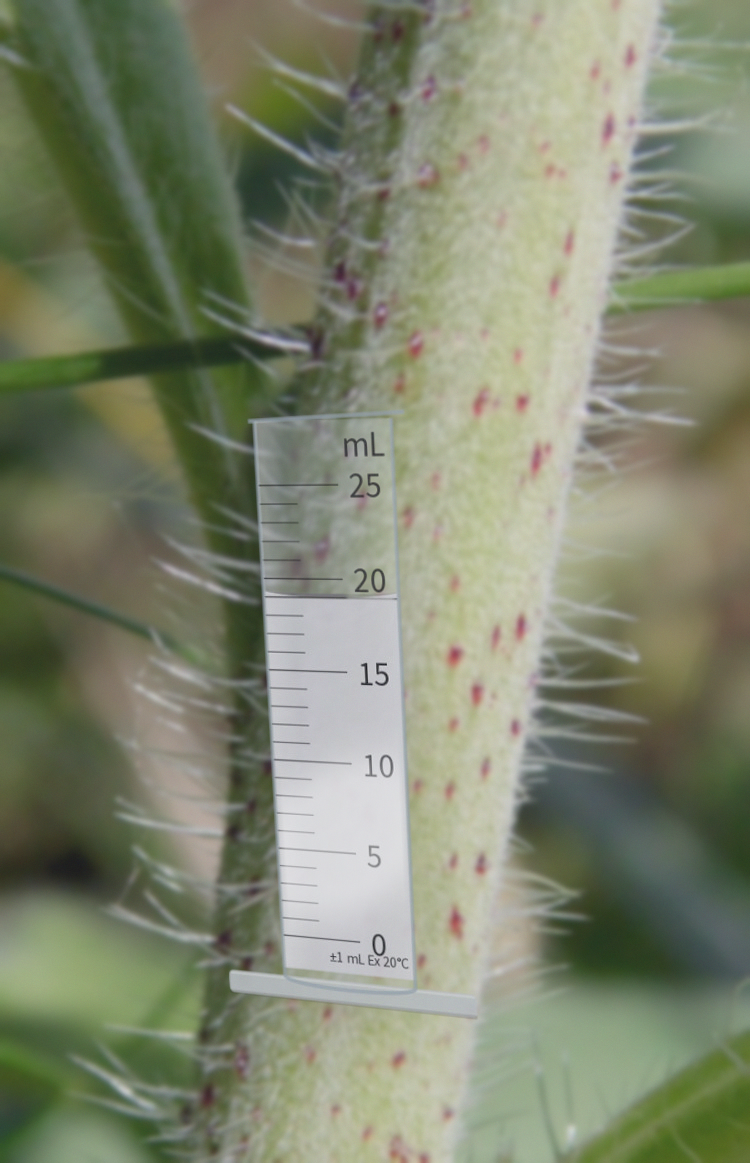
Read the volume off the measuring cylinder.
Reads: 19 mL
